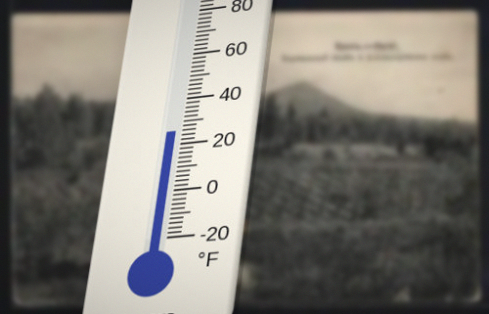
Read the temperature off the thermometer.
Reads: 26 °F
